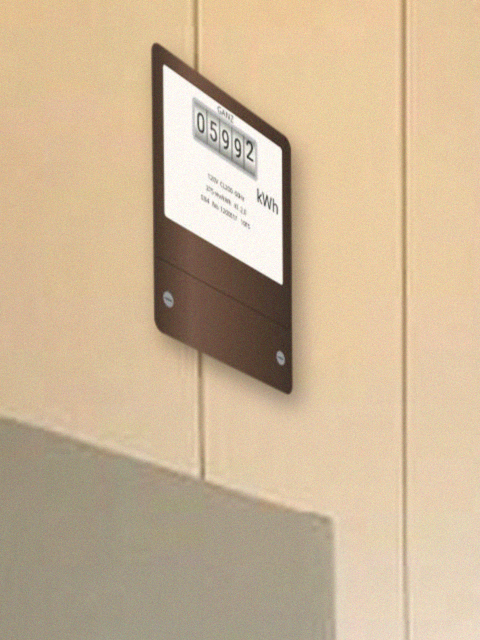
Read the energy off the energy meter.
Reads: 5992 kWh
